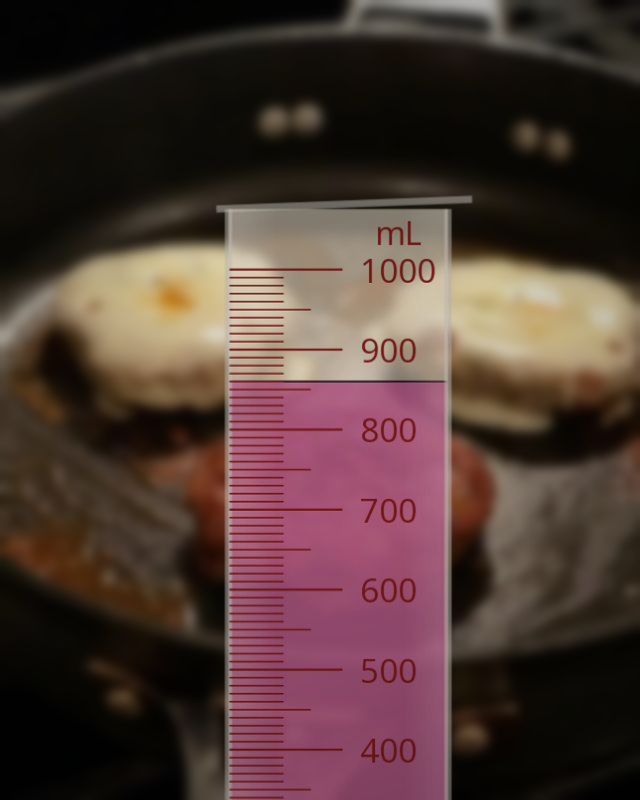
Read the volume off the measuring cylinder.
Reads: 860 mL
